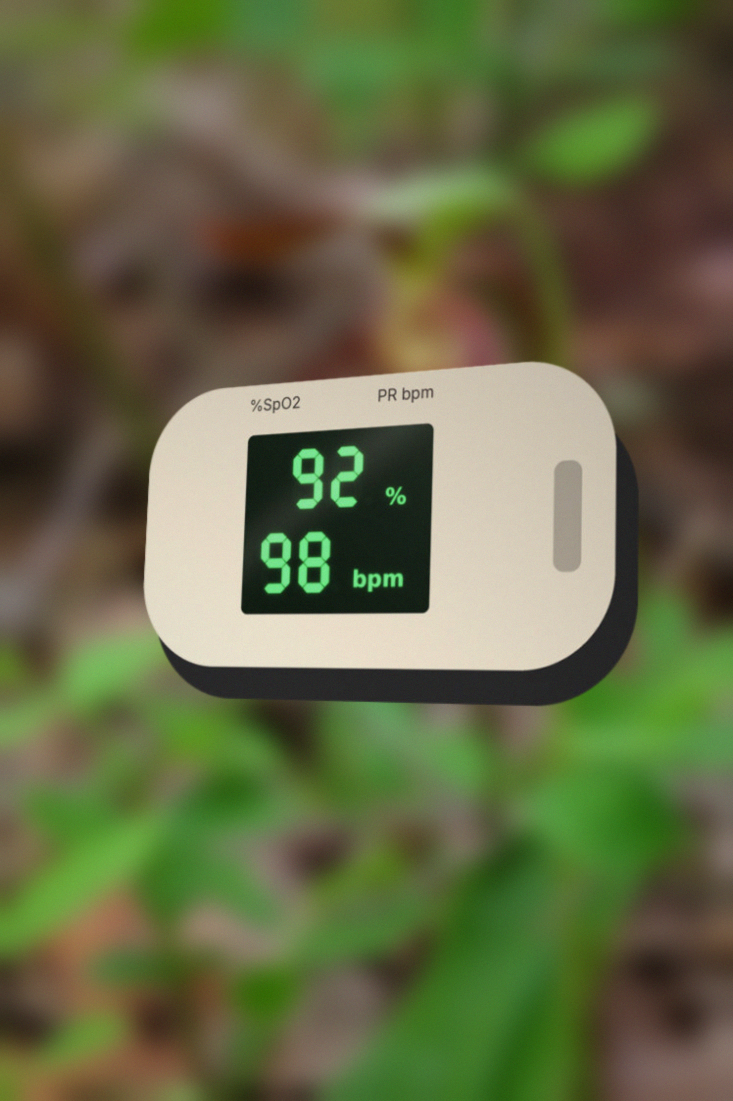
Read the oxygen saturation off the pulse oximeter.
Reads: 92 %
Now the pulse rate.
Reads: 98 bpm
